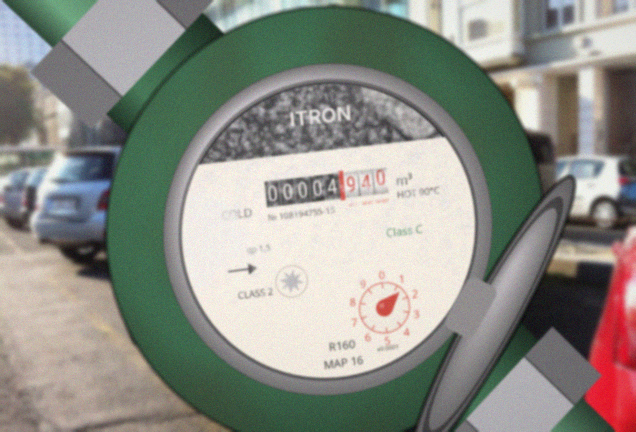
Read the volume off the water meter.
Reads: 4.9401 m³
